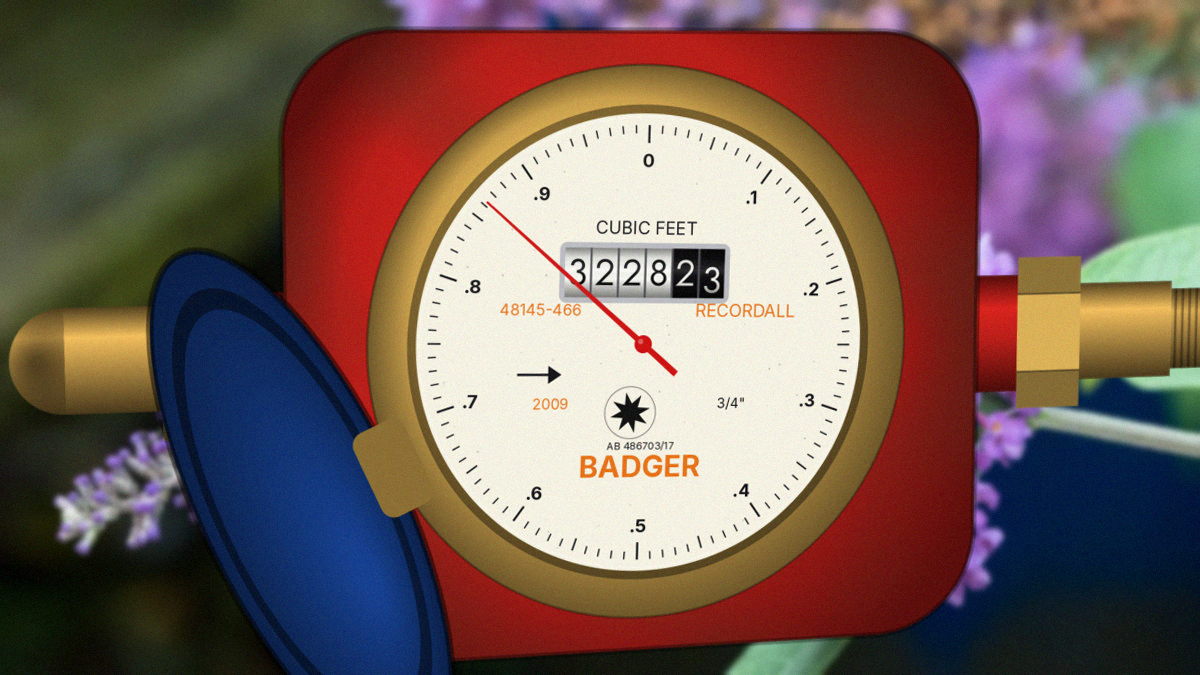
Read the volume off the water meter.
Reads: 322822.86 ft³
